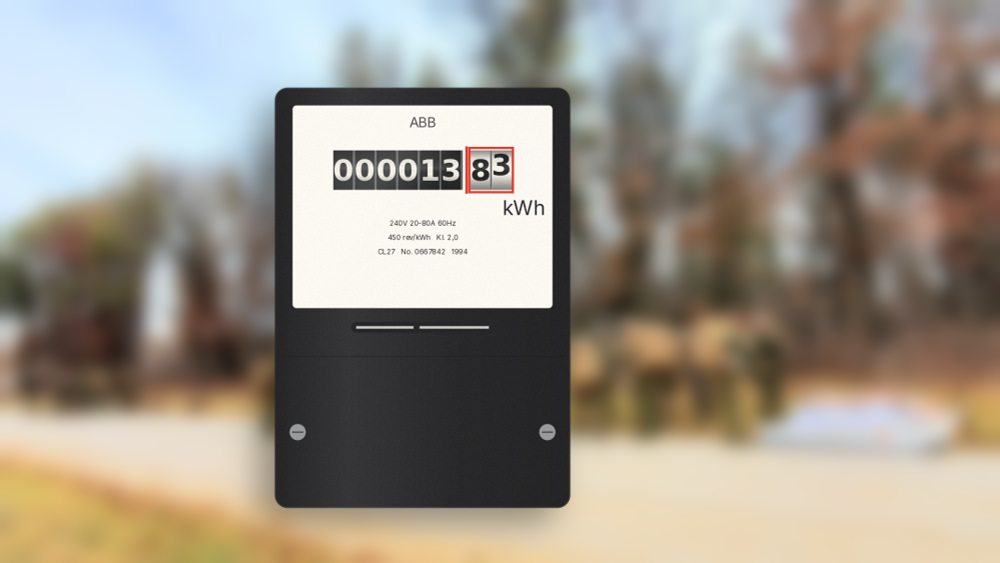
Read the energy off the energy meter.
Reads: 13.83 kWh
